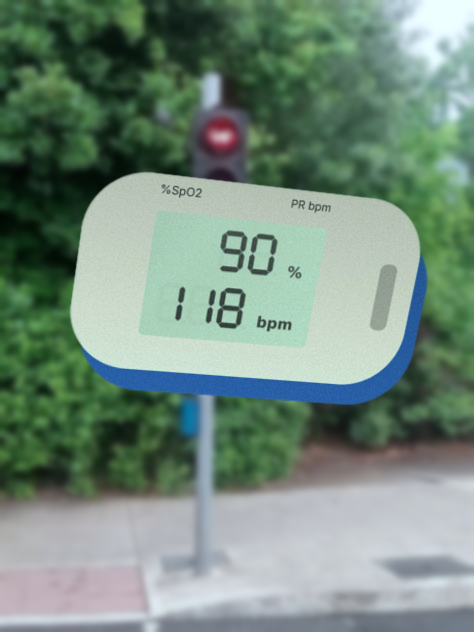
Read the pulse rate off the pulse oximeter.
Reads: 118 bpm
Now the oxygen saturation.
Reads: 90 %
